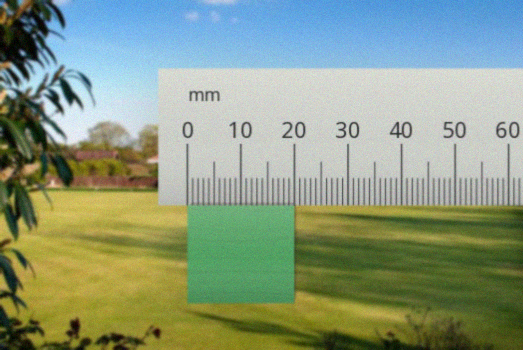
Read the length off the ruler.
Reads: 20 mm
